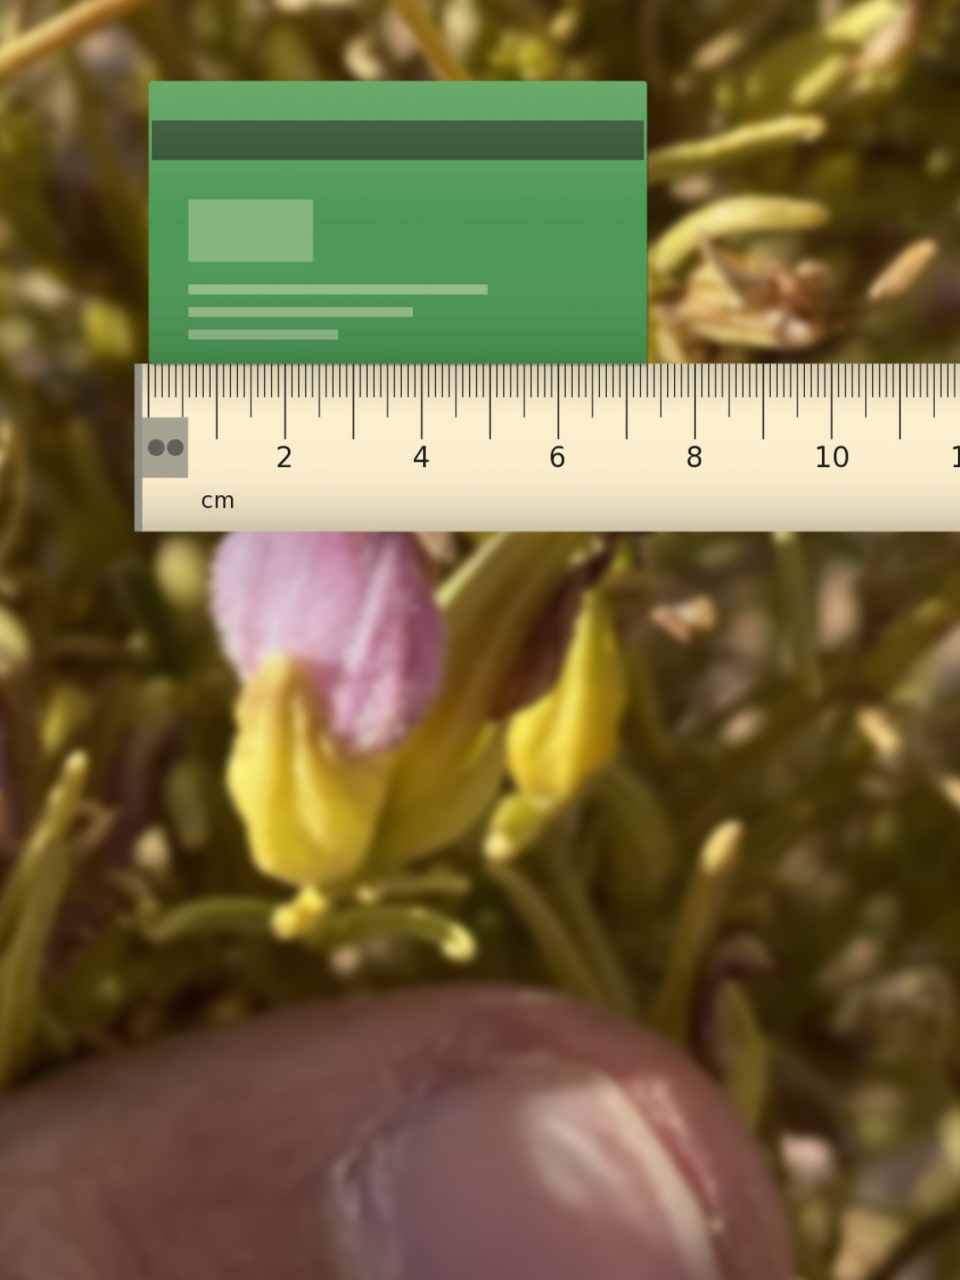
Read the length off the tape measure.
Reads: 7.3 cm
